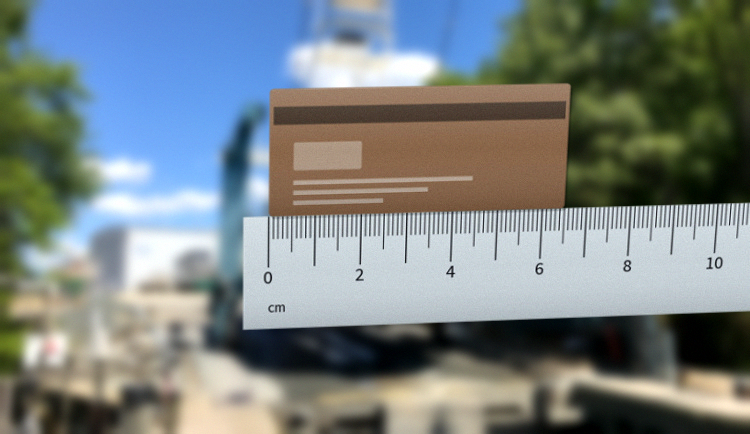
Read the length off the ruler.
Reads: 6.5 cm
